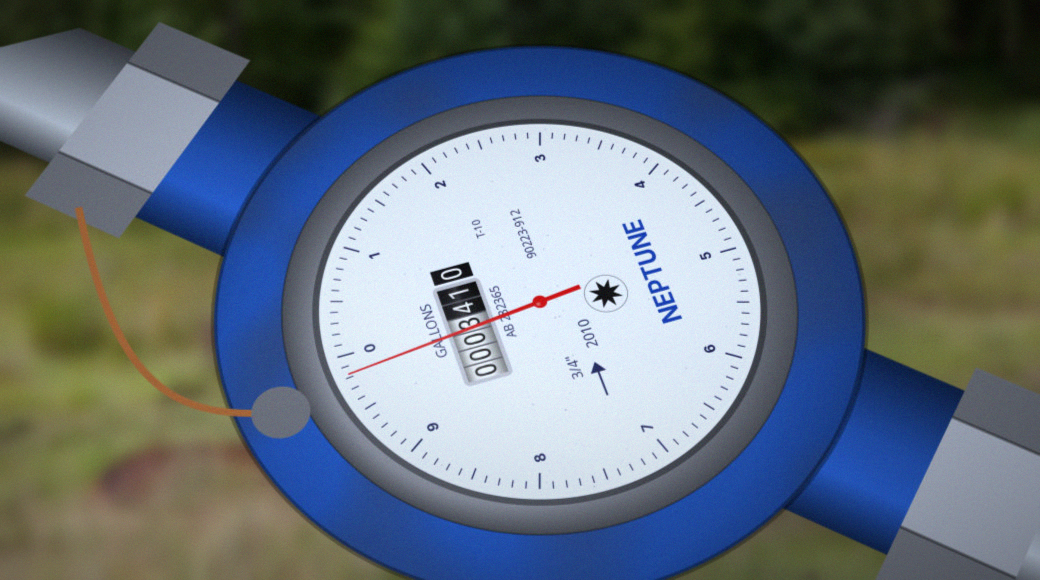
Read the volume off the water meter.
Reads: 3409.8 gal
